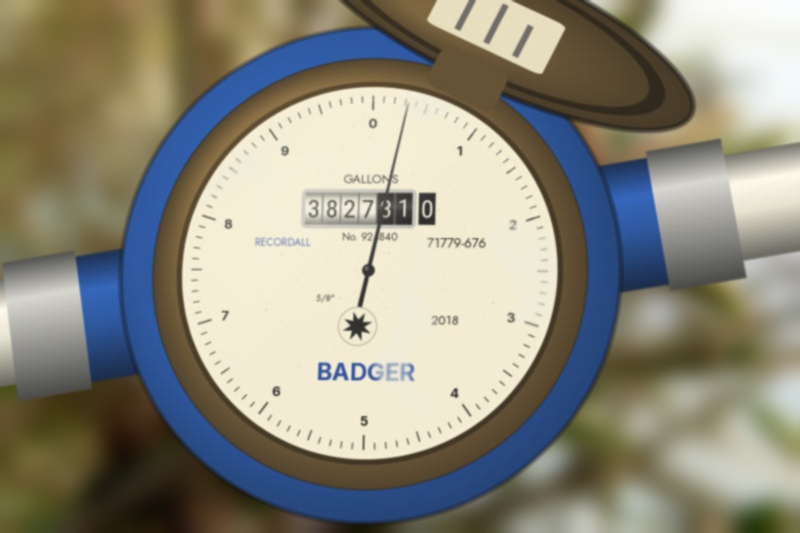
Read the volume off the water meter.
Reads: 3827810.3 gal
